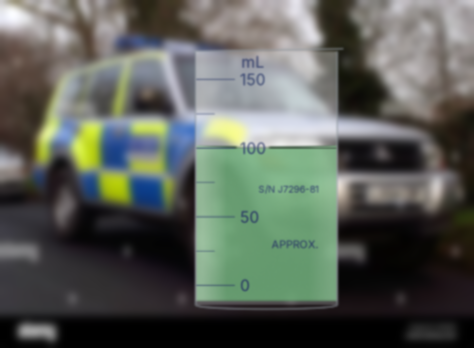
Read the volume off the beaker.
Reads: 100 mL
